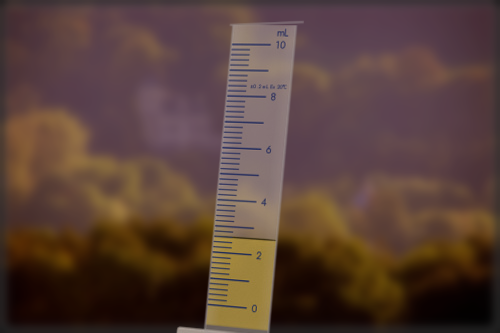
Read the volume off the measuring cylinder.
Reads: 2.6 mL
